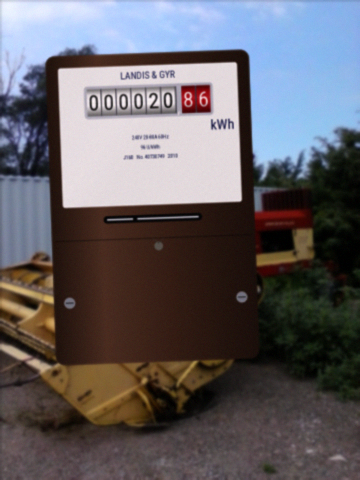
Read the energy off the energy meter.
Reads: 20.86 kWh
